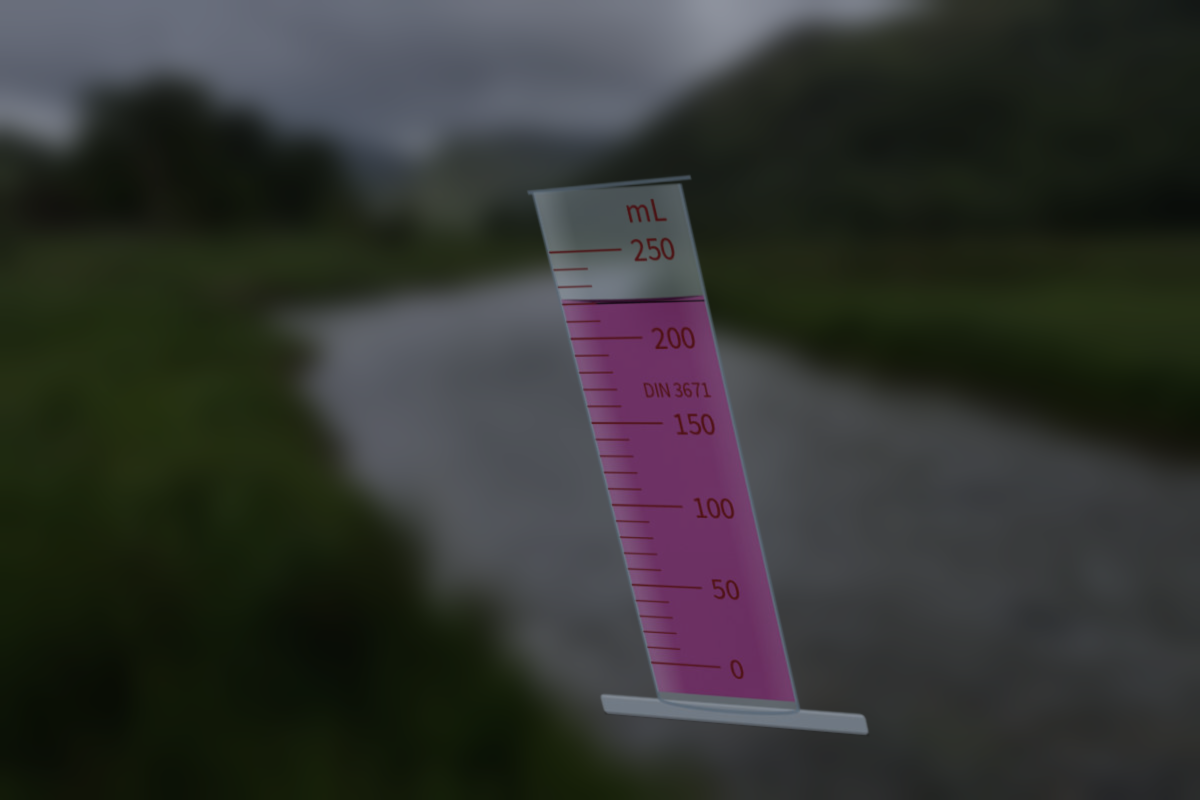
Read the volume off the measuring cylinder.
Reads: 220 mL
